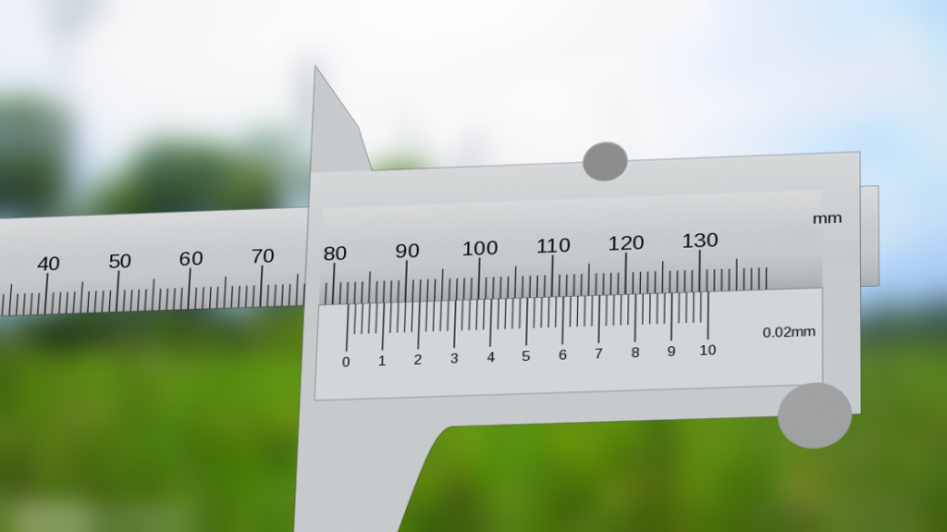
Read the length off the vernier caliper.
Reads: 82.2 mm
